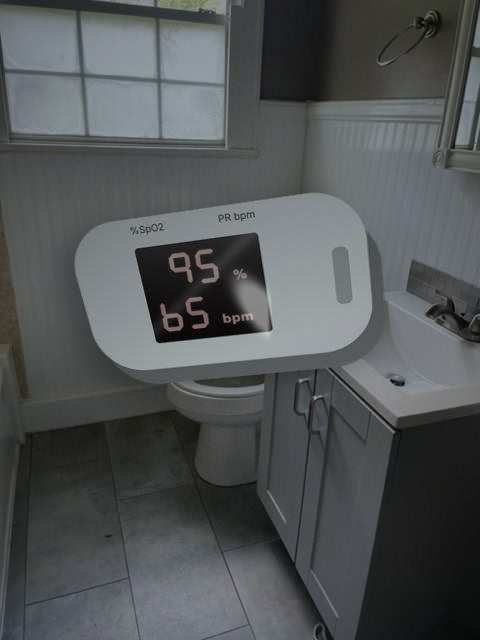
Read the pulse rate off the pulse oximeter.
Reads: 65 bpm
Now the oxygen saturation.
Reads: 95 %
